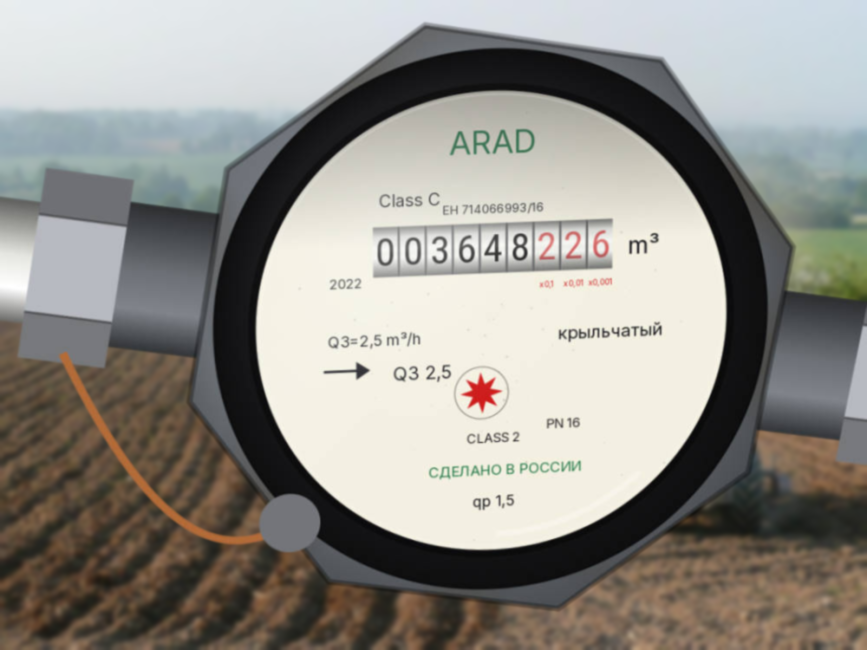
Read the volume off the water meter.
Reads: 3648.226 m³
